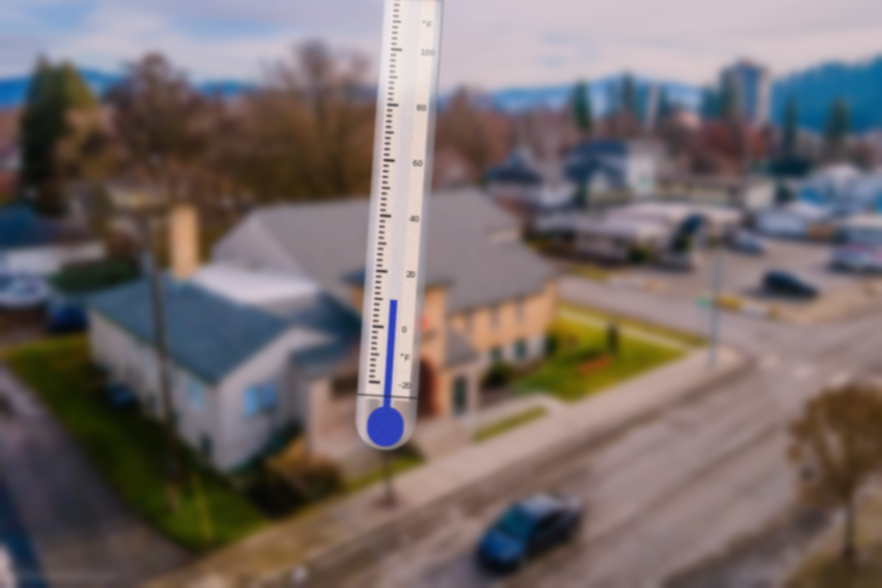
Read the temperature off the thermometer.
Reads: 10 °F
